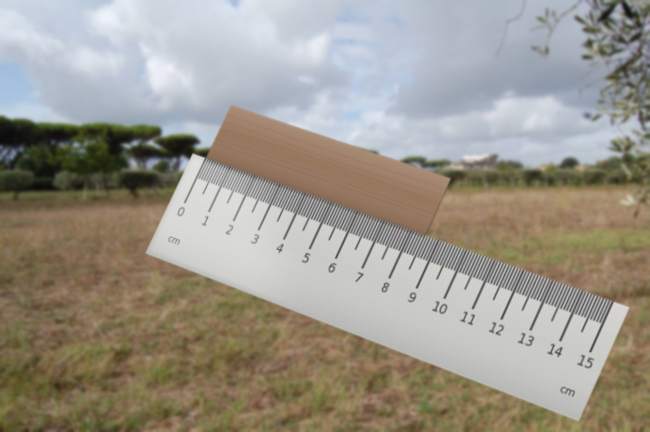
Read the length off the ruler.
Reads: 8.5 cm
